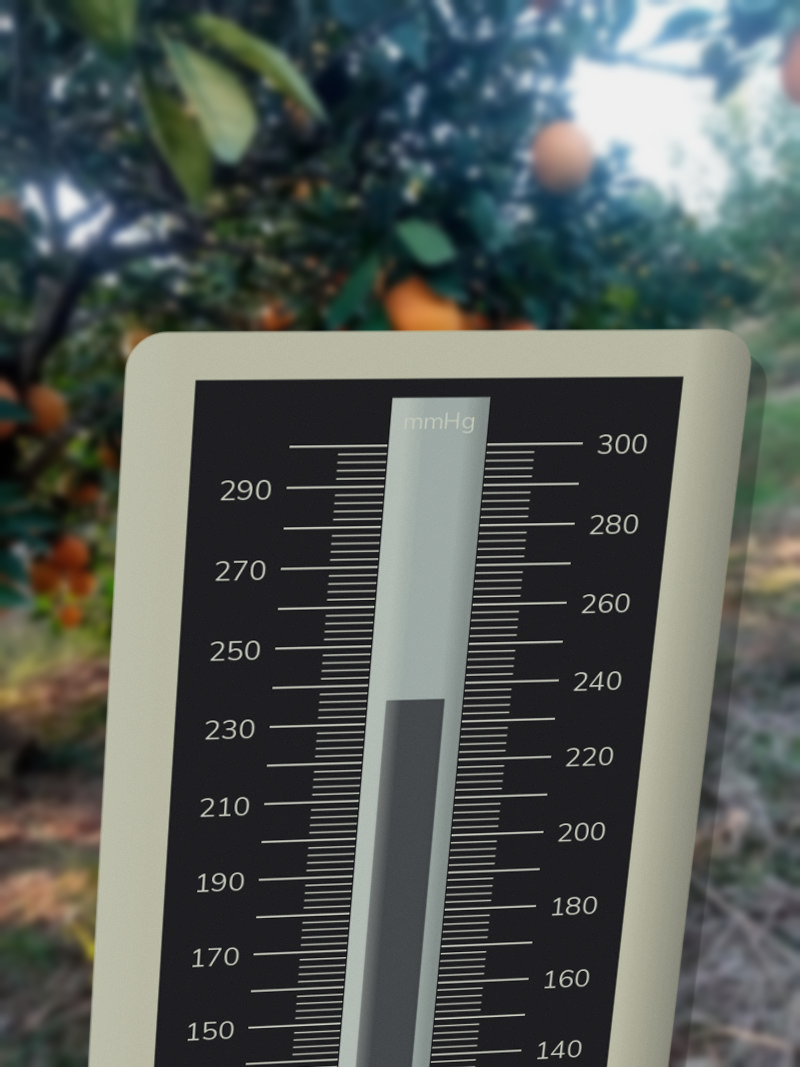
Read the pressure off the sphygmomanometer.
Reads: 236 mmHg
